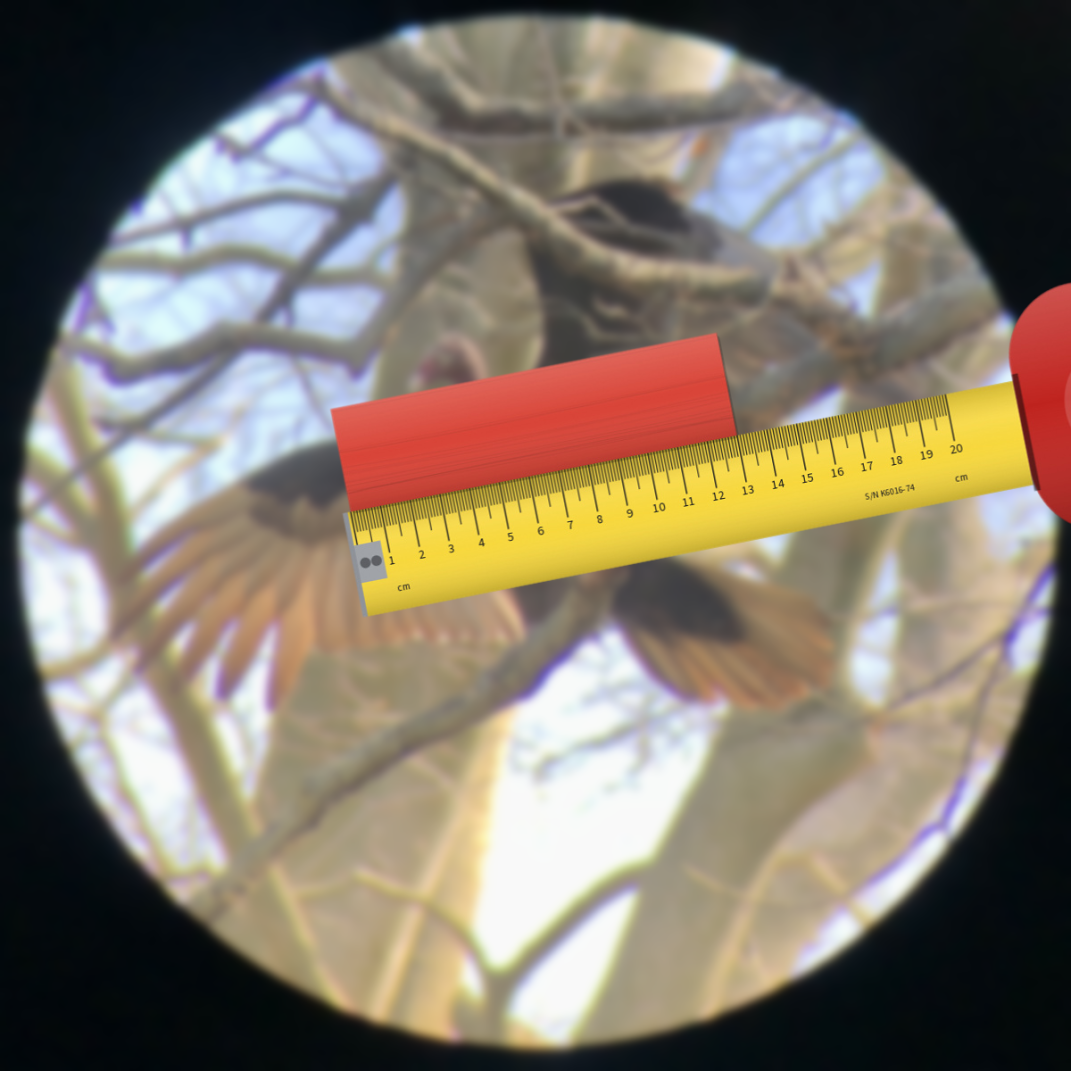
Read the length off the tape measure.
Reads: 13 cm
